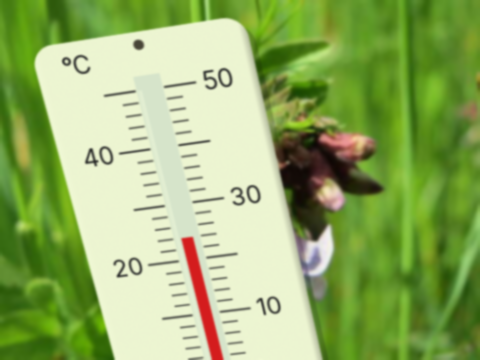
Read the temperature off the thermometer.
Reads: 24 °C
